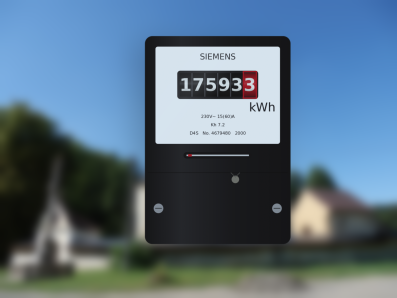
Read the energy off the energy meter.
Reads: 17593.3 kWh
